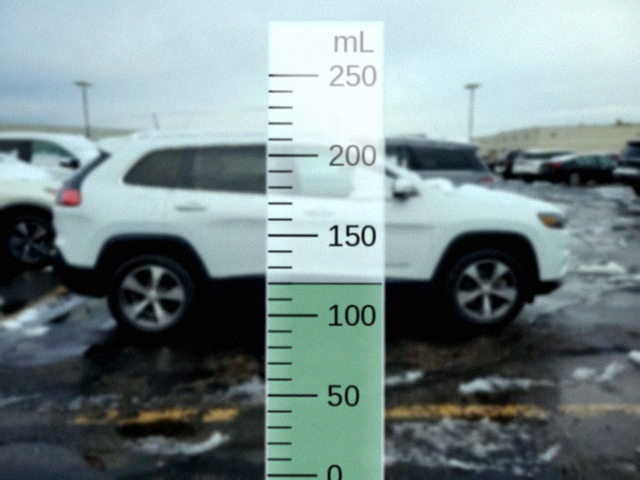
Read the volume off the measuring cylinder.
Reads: 120 mL
